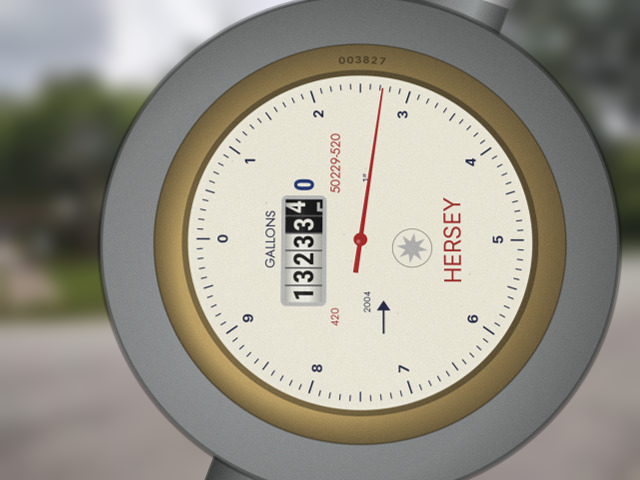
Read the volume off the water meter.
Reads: 1323342.7 gal
